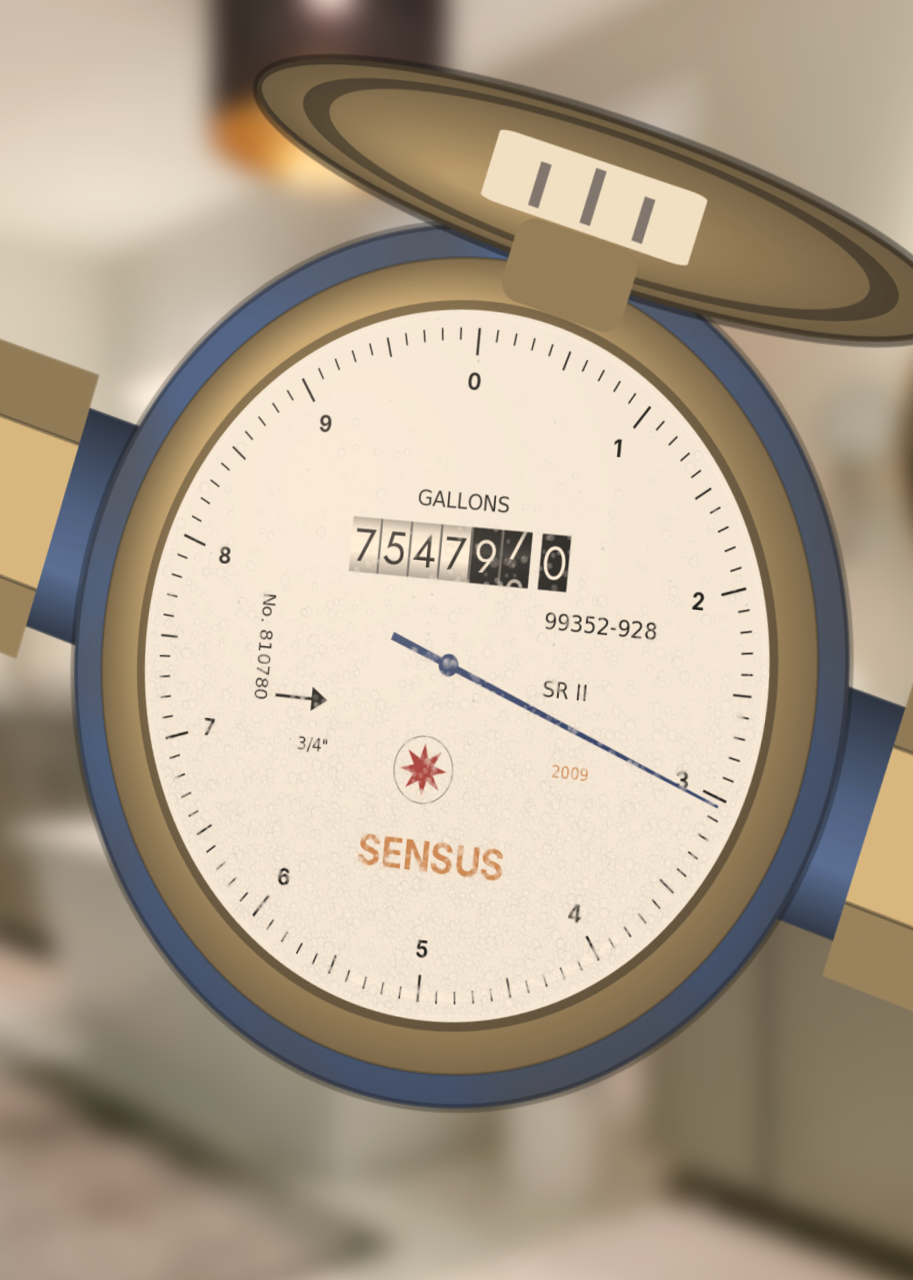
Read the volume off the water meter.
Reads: 7547973.0 gal
